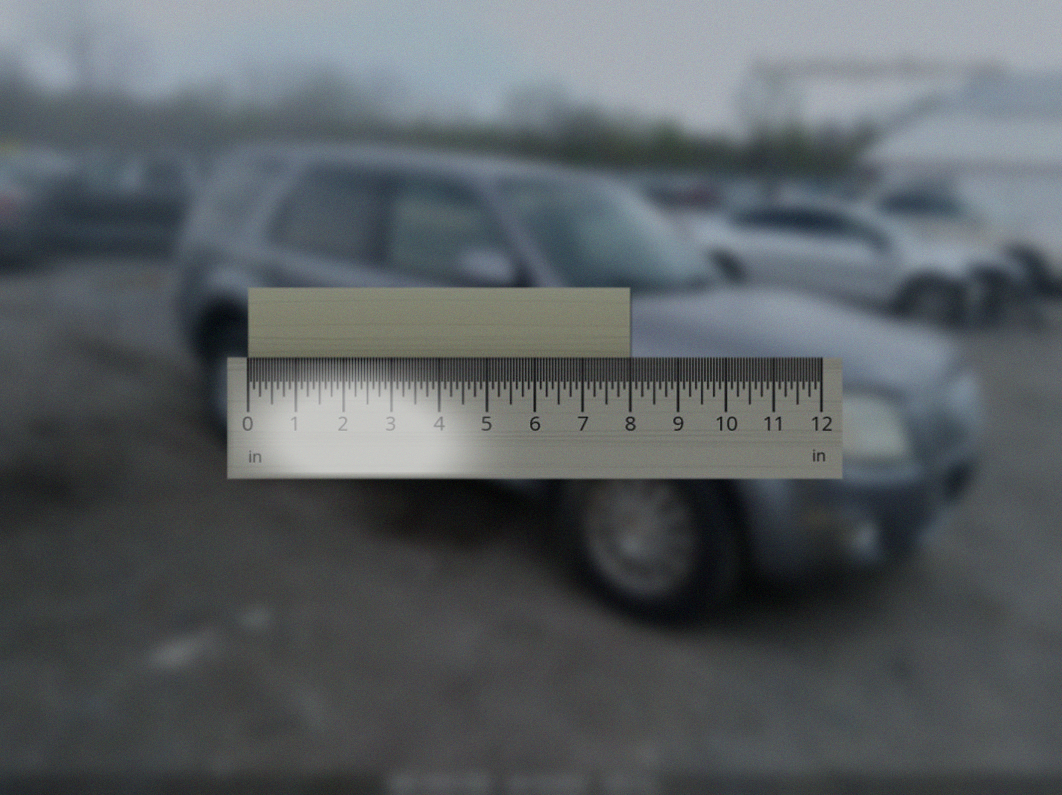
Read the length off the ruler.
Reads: 8 in
